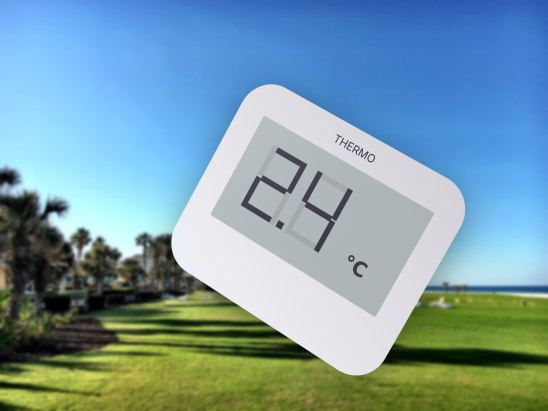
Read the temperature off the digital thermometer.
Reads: 2.4 °C
